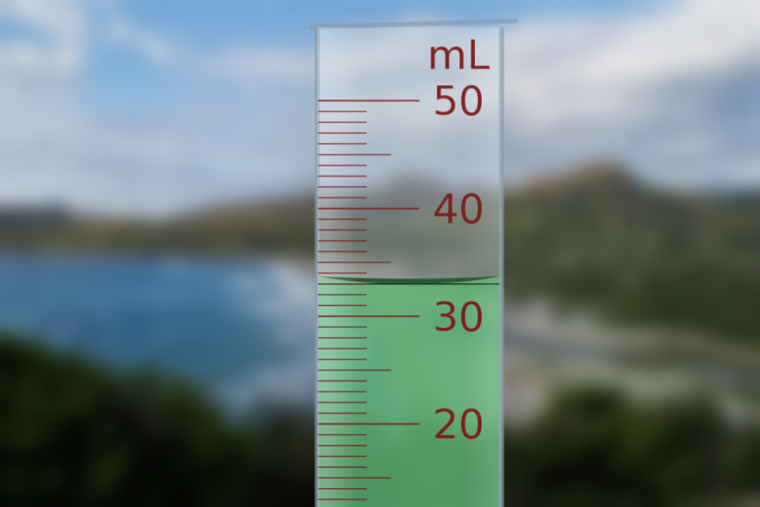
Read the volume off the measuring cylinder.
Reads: 33 mL
